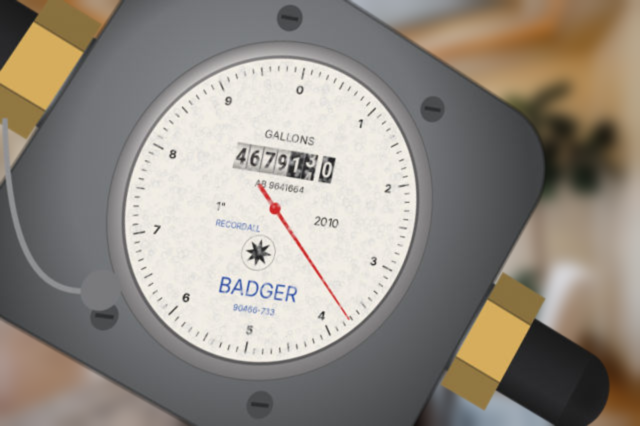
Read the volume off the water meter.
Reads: 4679133.7 gal
